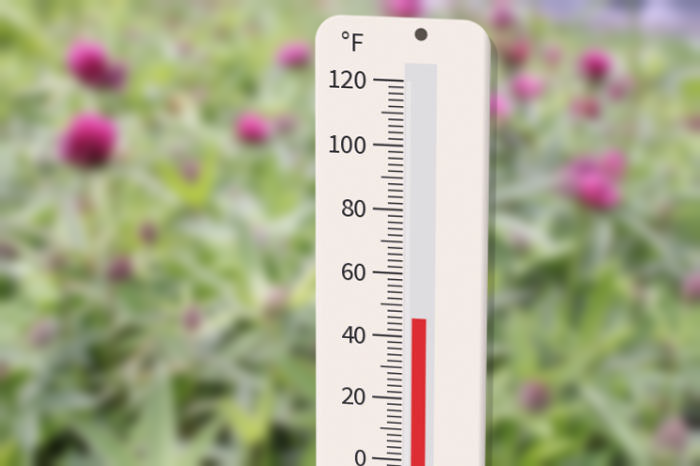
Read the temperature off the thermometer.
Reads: 46 °F
